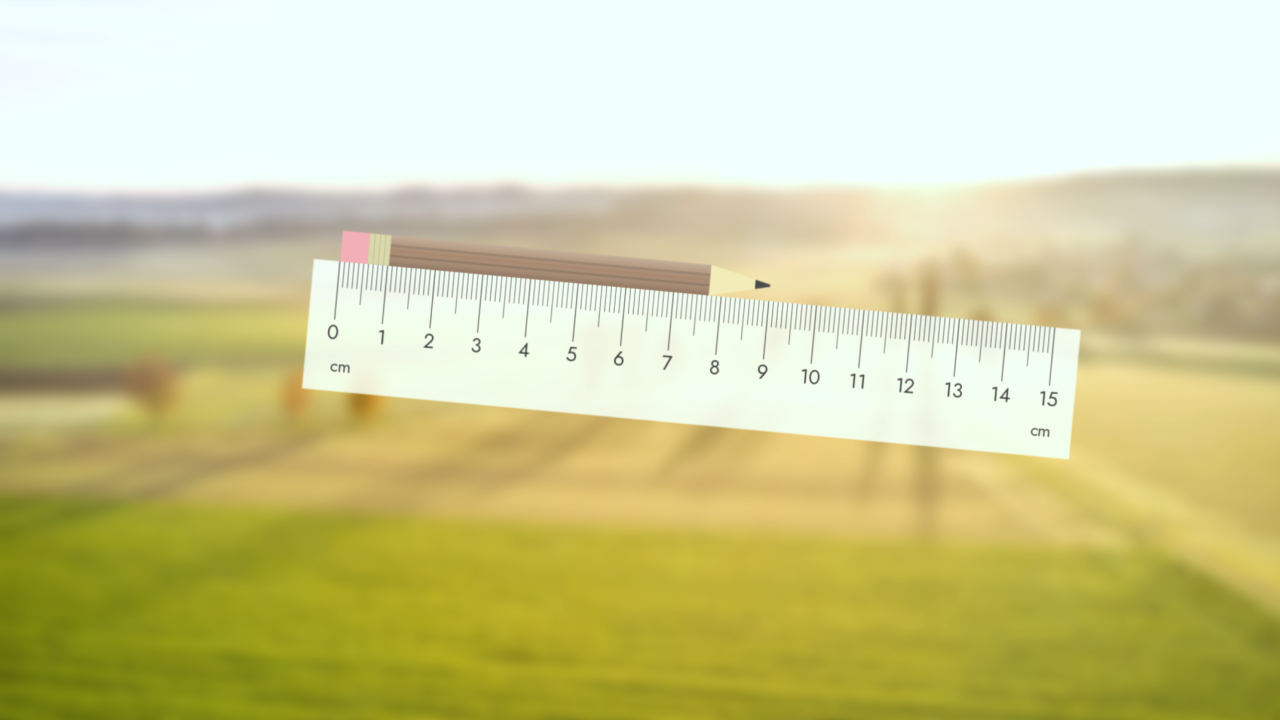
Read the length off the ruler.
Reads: 9 cm
